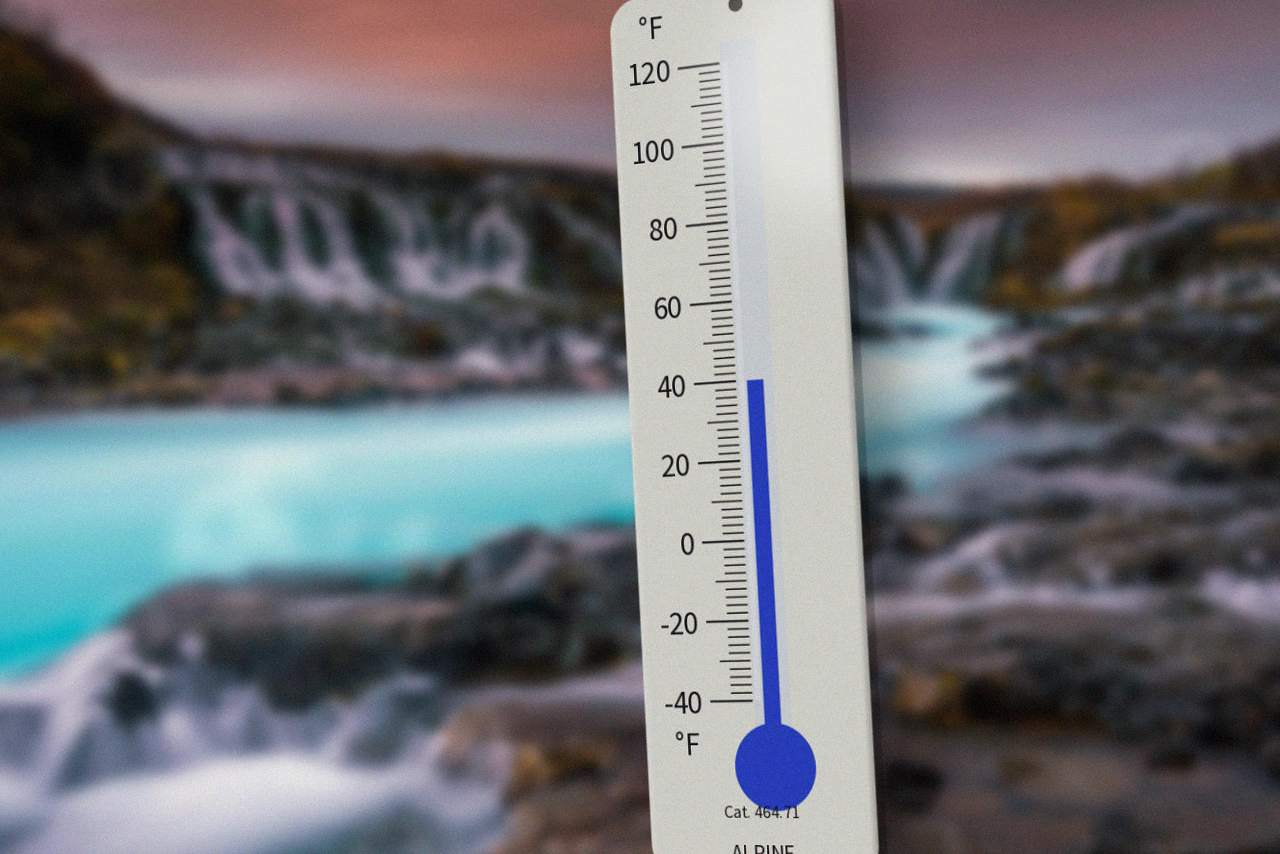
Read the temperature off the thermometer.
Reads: 40 °F
